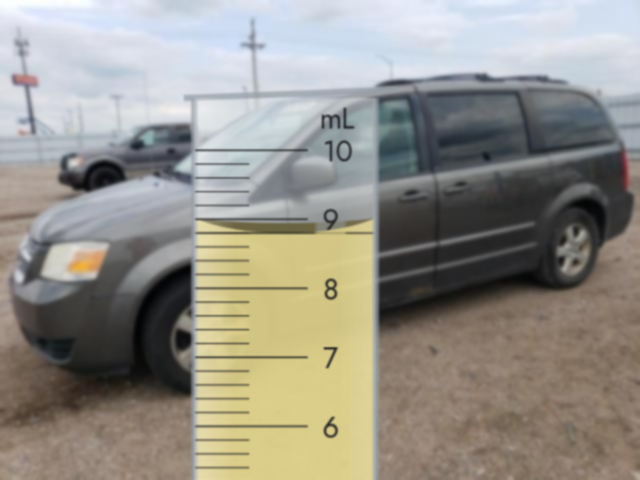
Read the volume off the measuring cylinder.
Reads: 8.8 mL
